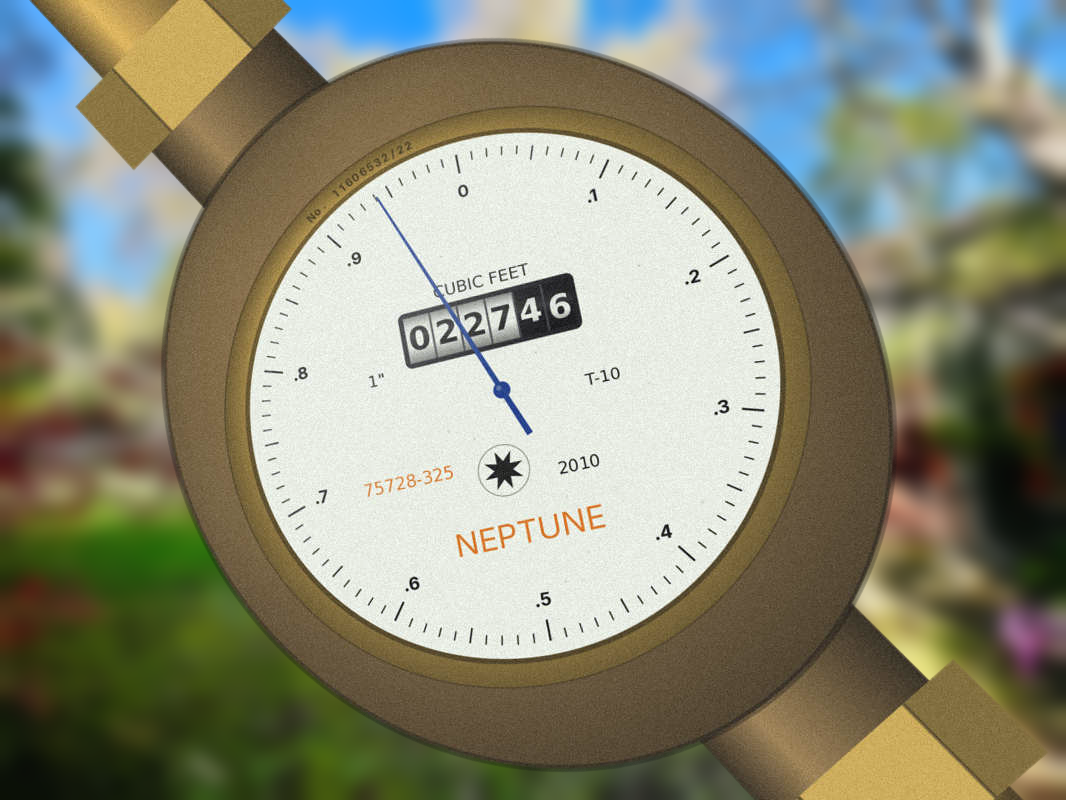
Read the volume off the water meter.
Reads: 22745.94 ft³
